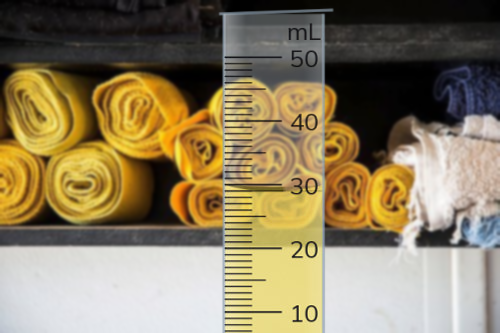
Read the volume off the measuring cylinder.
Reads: 29 mL
